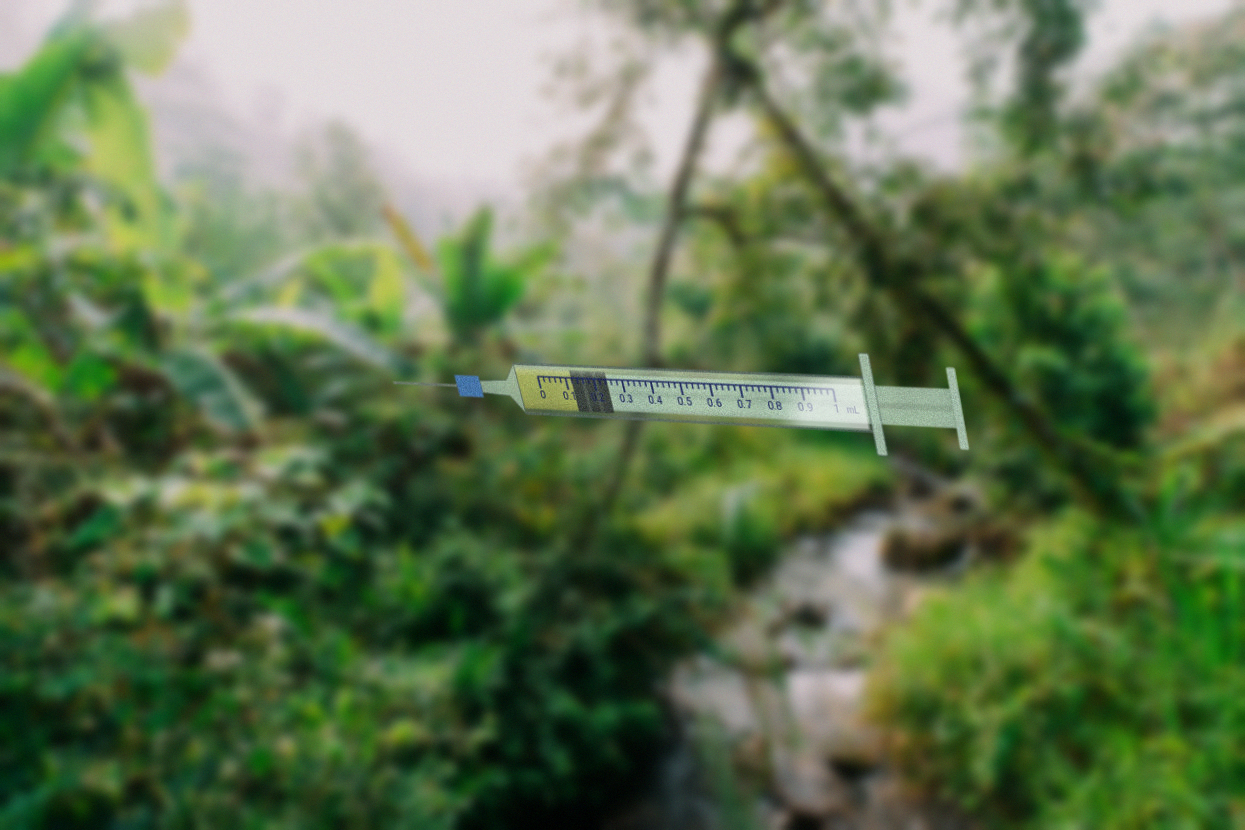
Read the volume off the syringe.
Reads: 0.12 mL
